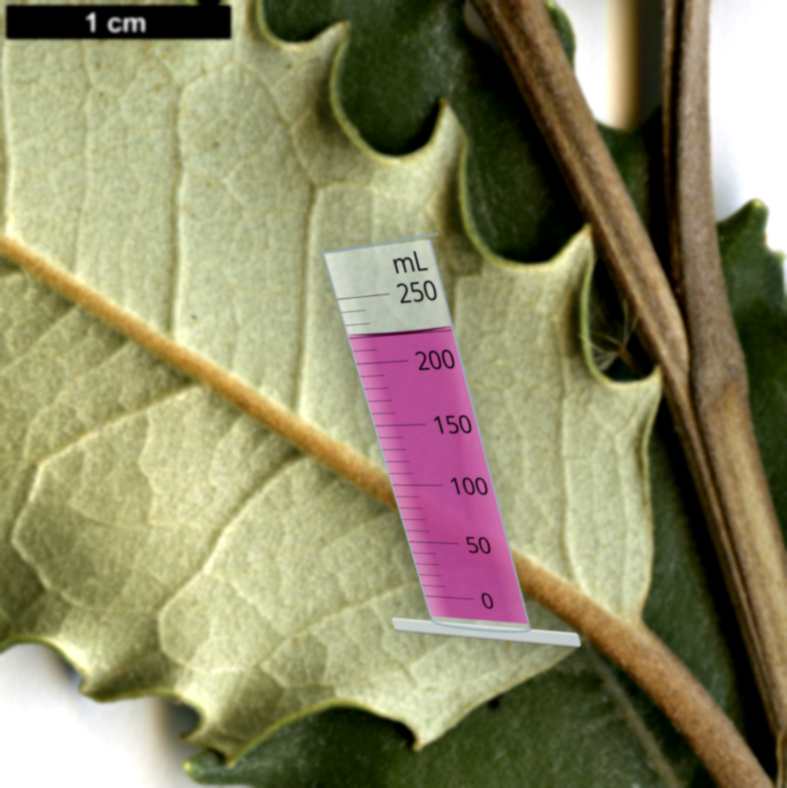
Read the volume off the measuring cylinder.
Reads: 220 mL
